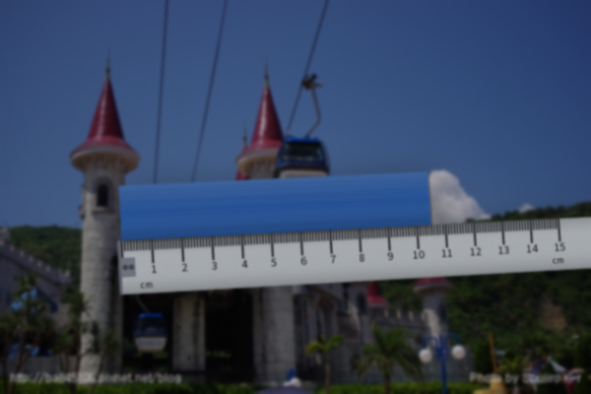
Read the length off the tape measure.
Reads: 10.5 cm
